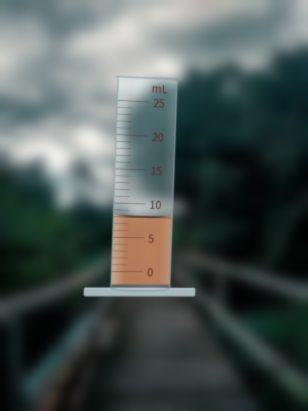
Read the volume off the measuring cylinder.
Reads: 8 mL
